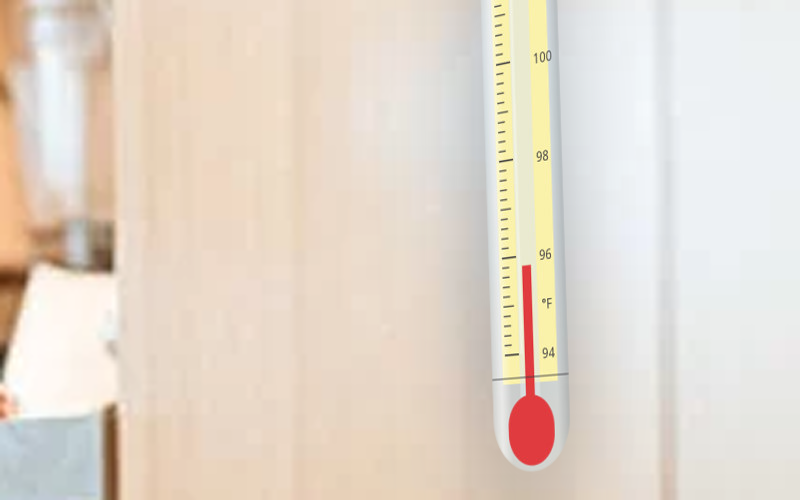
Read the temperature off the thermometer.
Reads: 95.8 °F
